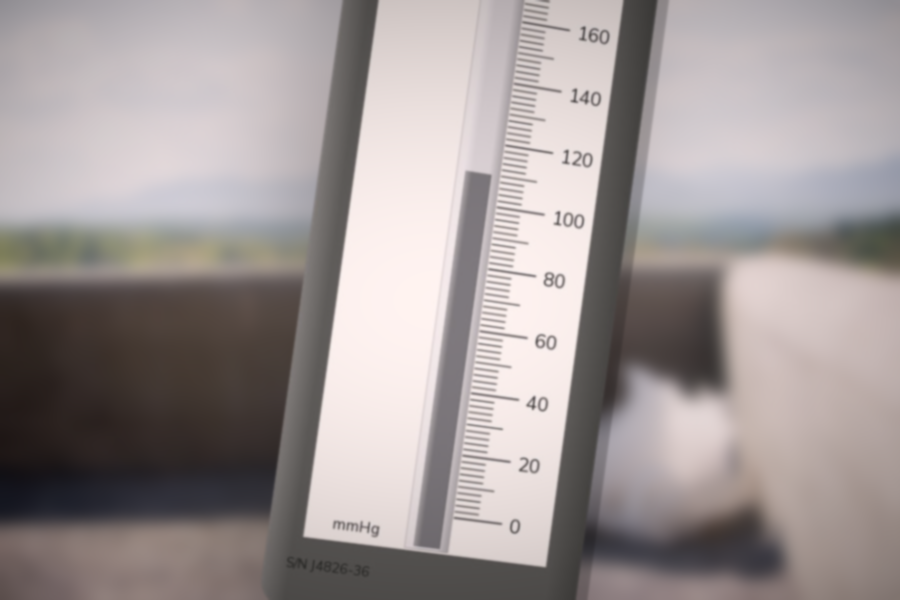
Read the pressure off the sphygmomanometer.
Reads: 110 mmHg
